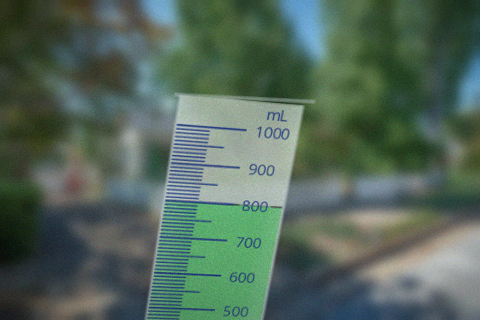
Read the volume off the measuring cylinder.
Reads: 800 mL
